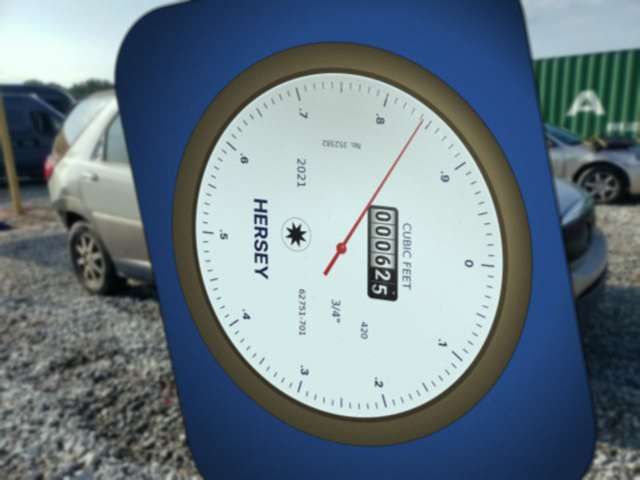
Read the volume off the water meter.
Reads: 624.84 ft³
